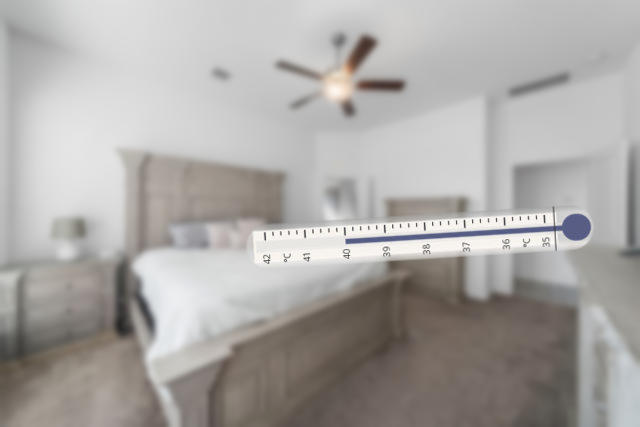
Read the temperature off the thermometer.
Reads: 40 °C
